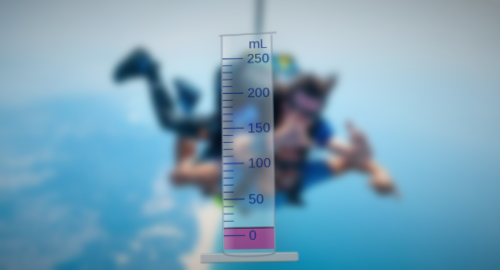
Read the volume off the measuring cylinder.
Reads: 10 mL
